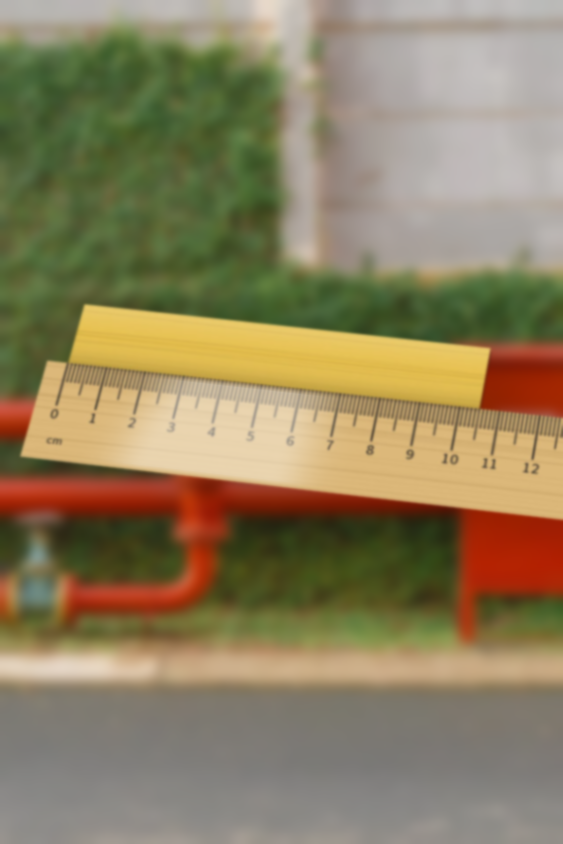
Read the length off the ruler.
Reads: 10.5 cm
